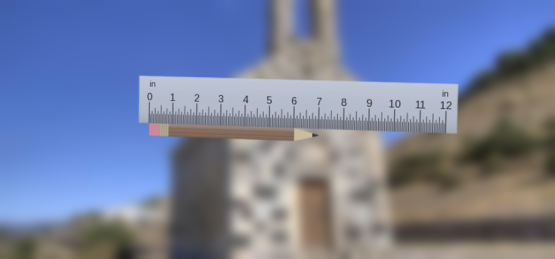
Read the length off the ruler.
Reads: 7 in
